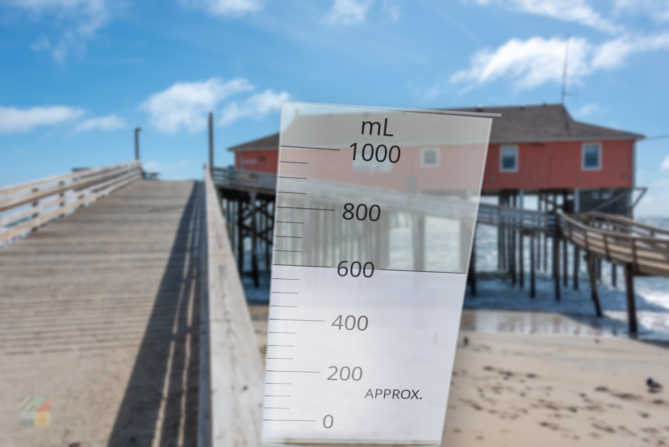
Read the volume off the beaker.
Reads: 600 mL
